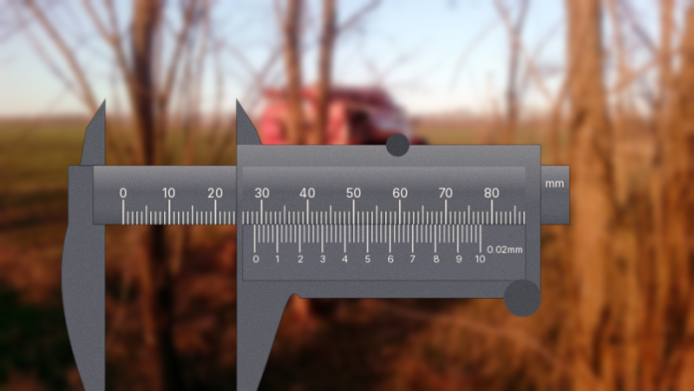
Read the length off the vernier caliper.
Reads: 28.5 mm
